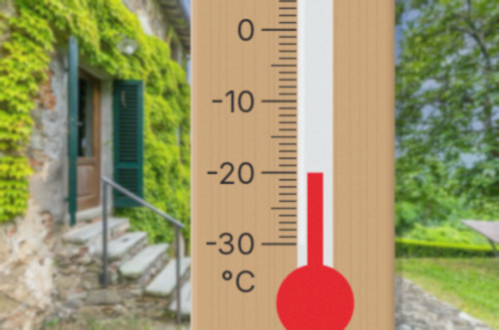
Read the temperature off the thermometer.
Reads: -20 °C
